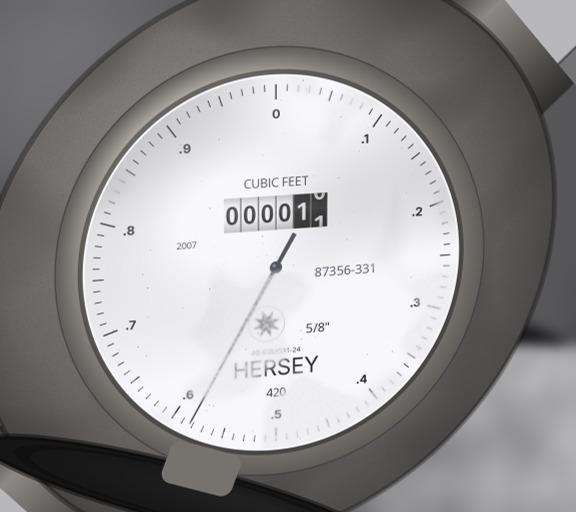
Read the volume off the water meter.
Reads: 10.58 ft³
